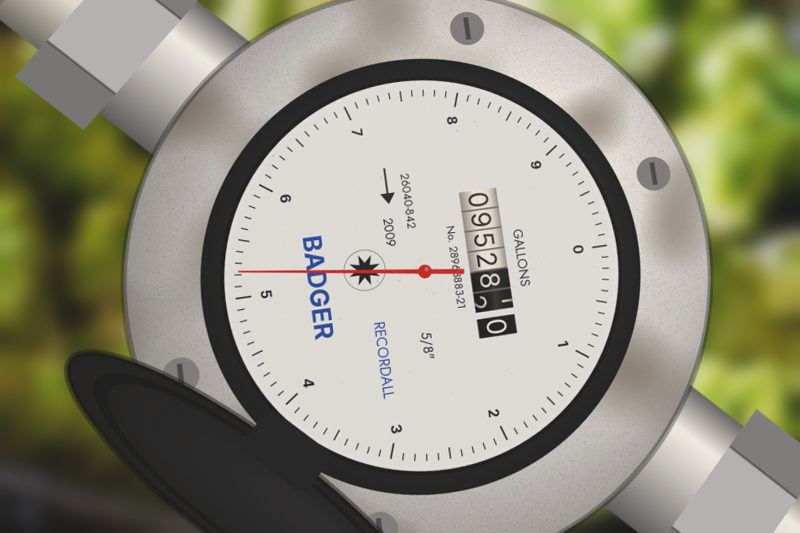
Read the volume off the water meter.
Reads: 952815.2 gal
